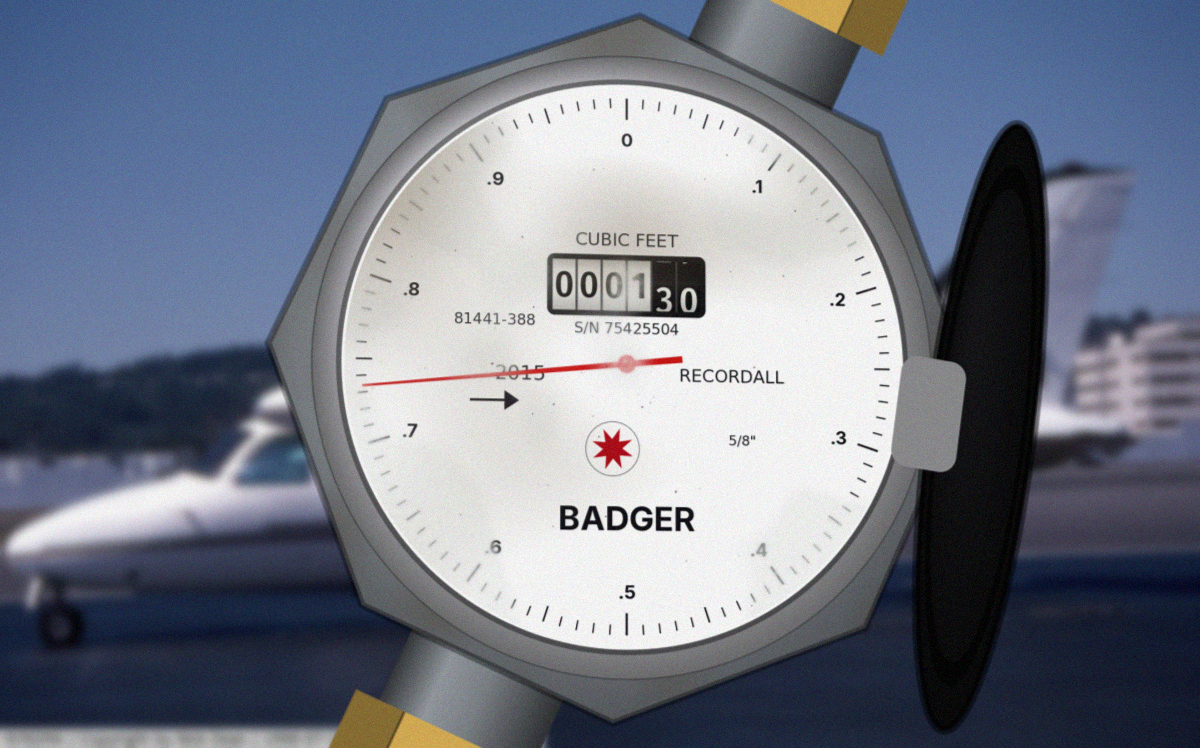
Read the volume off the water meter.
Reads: 129.73 ft³
